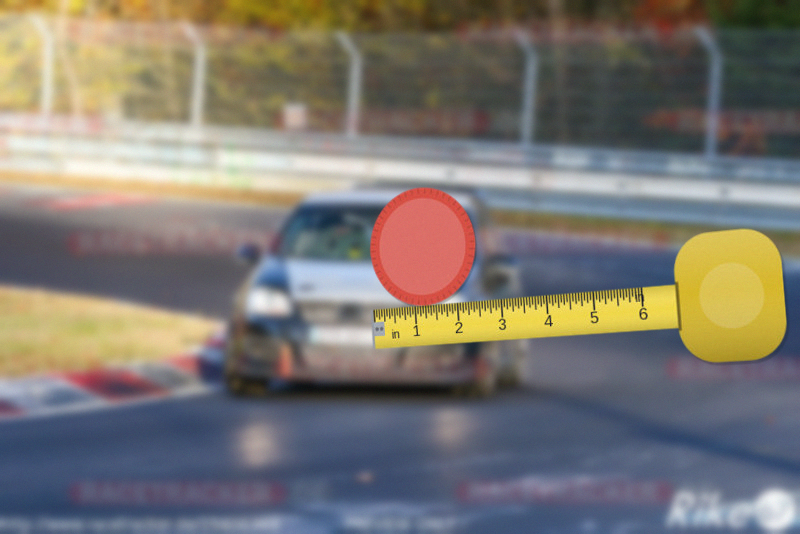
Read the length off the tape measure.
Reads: 2.5 in
